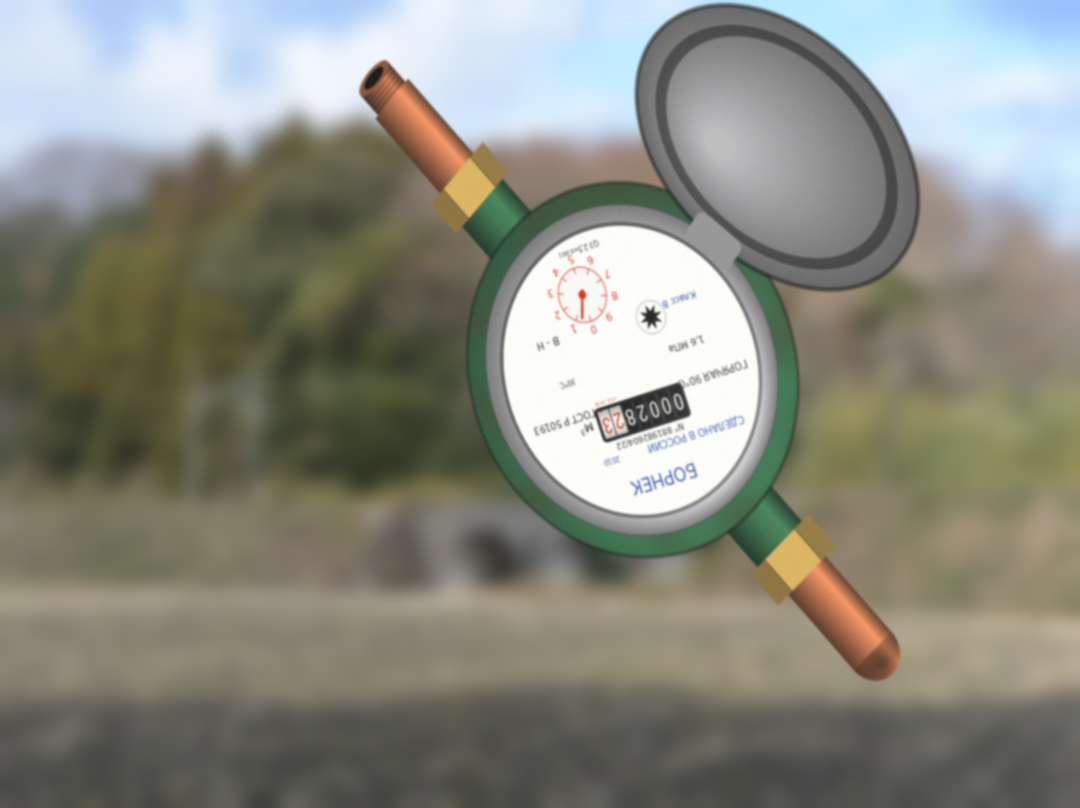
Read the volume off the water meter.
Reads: 28.230 m³
